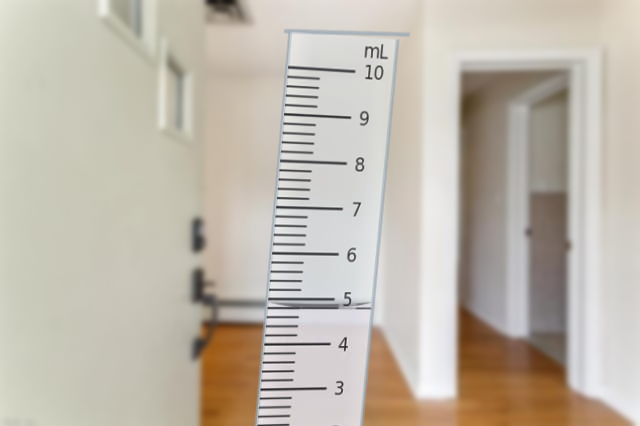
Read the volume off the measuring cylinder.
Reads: 4.8 mL
